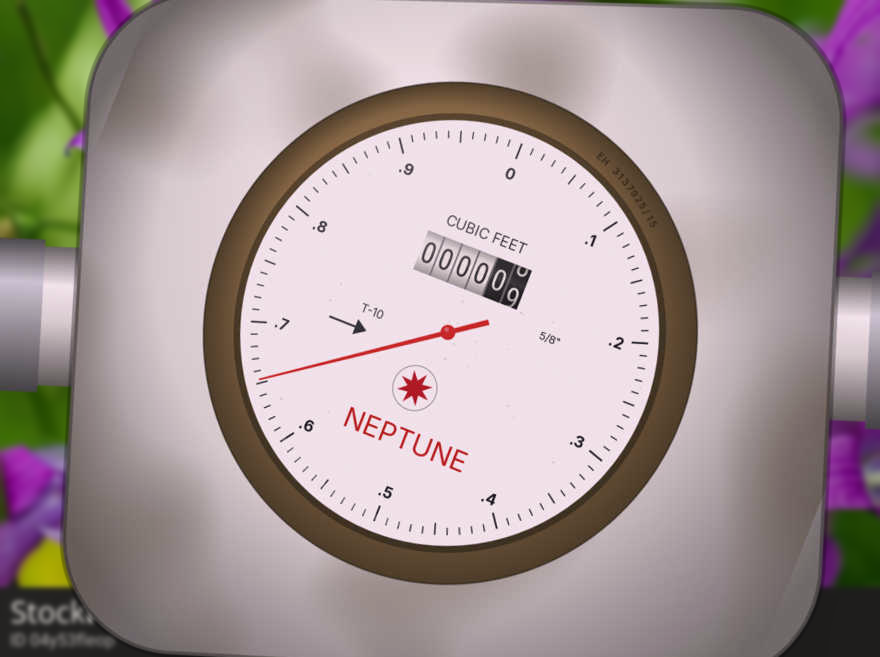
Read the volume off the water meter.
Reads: 8.65 ft³
